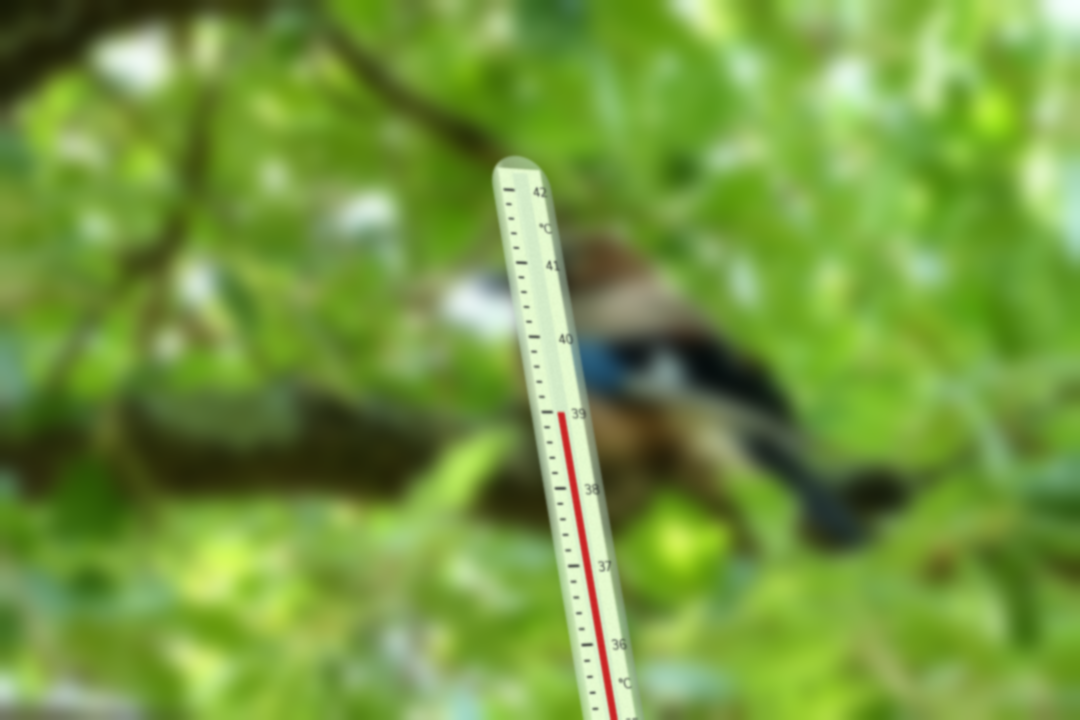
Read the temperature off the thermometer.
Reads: 39 °C
